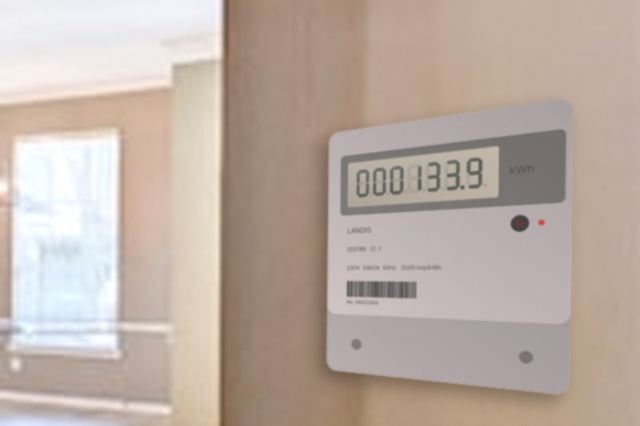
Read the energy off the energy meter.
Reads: 133.9 kWh
